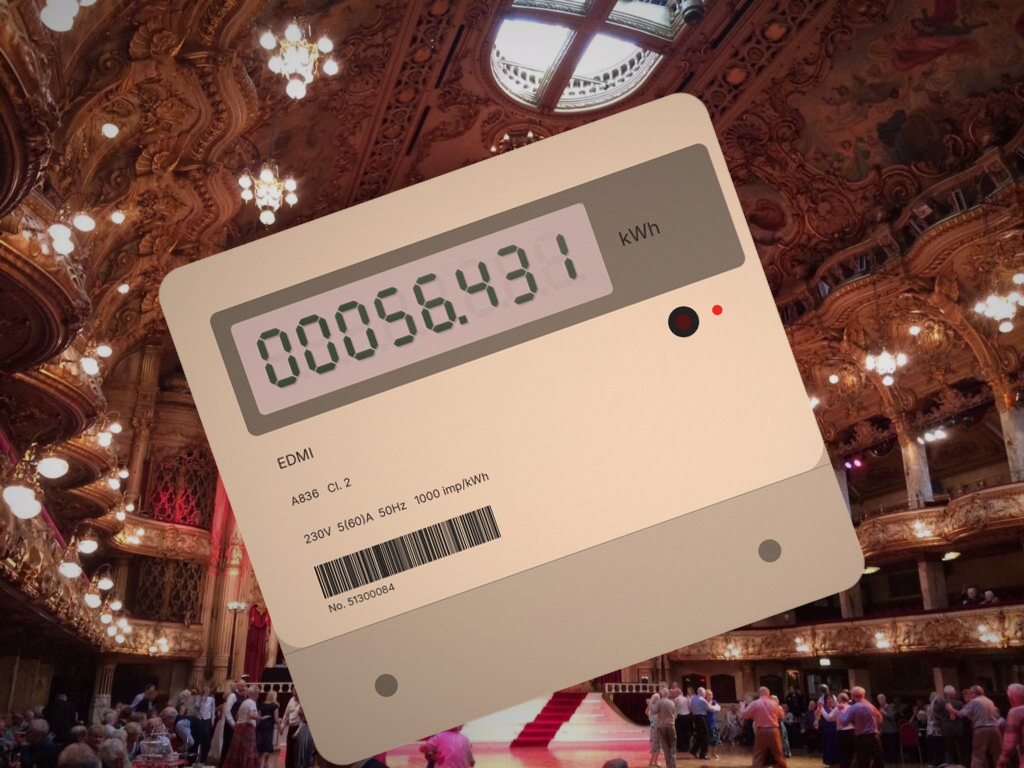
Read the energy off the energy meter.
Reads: 56.431 kWh
